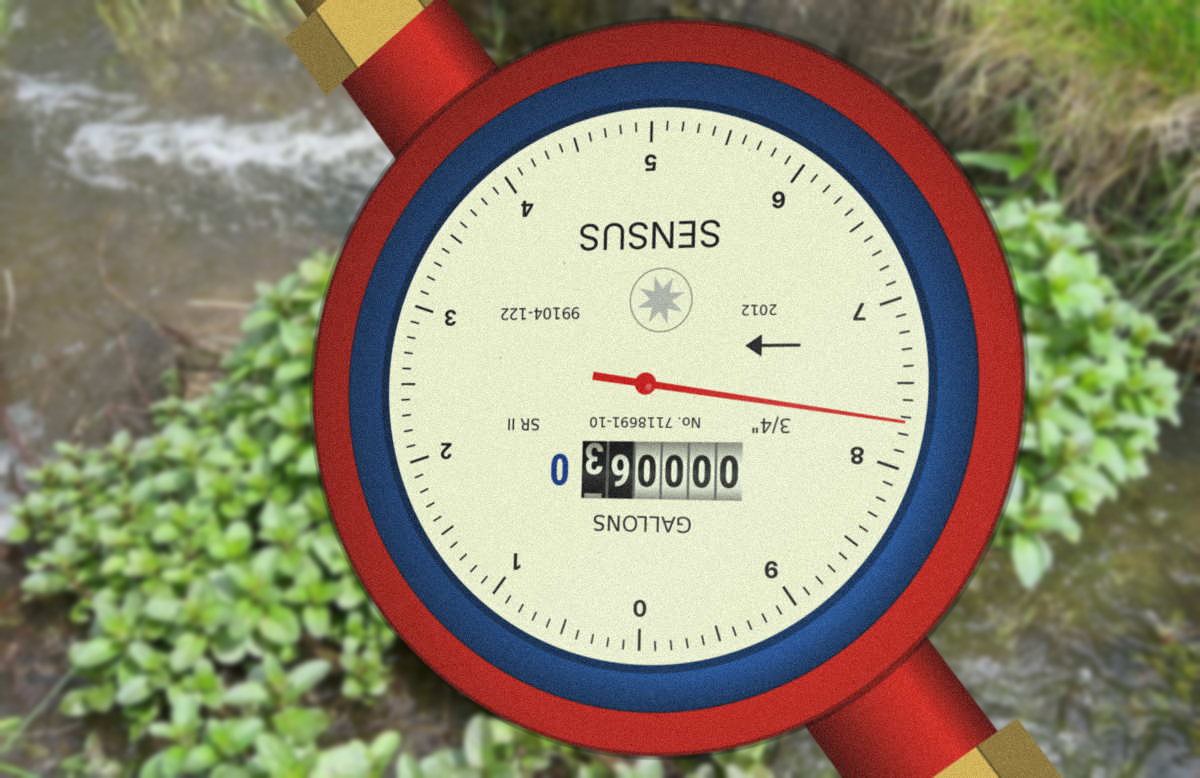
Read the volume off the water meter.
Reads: 627.7 gal
